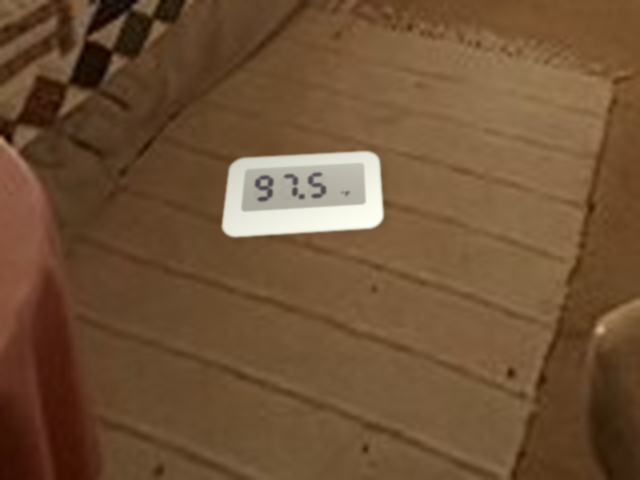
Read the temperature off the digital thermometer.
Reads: 97.5 °F
